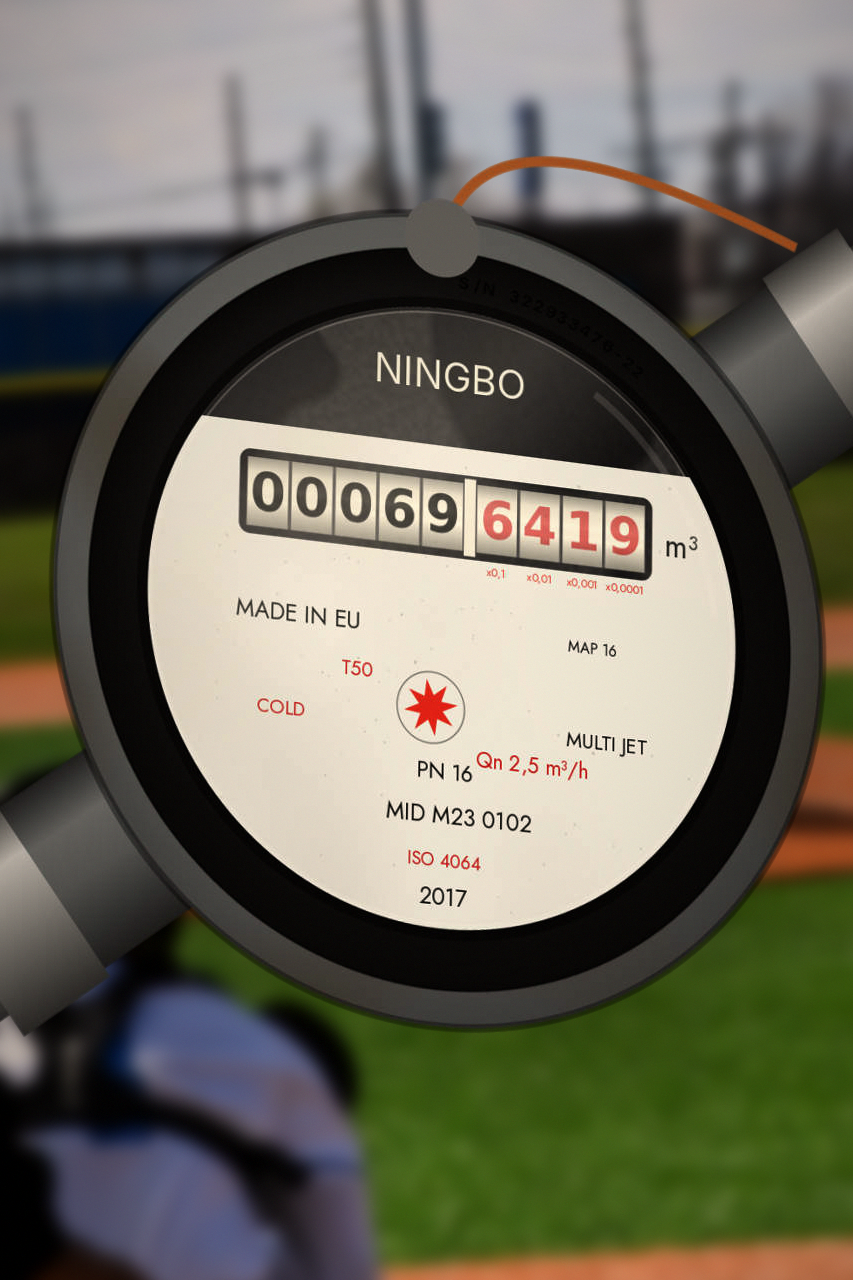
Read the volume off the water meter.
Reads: 69.6419 m³
